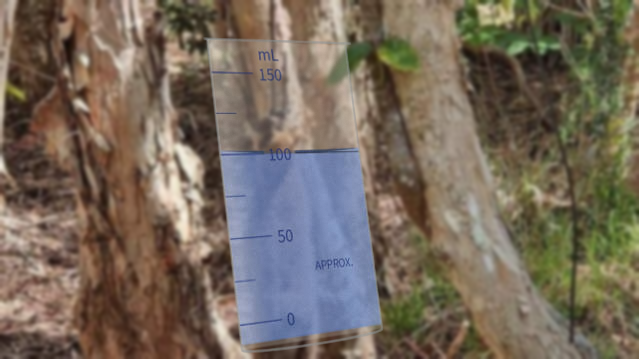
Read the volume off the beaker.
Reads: 100 mL
